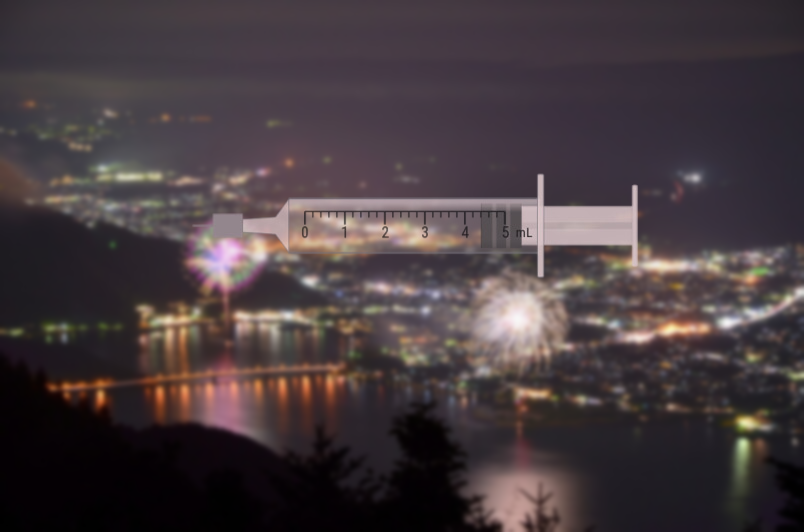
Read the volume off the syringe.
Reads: 4.4 mL
